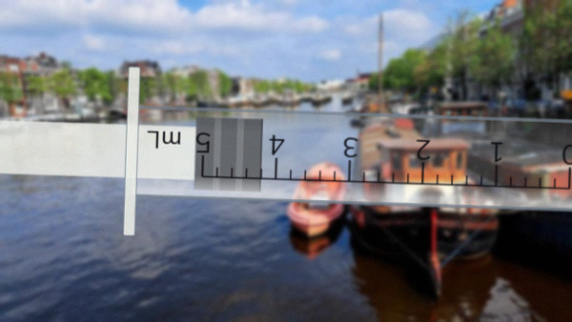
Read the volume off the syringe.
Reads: 4.2 mL
